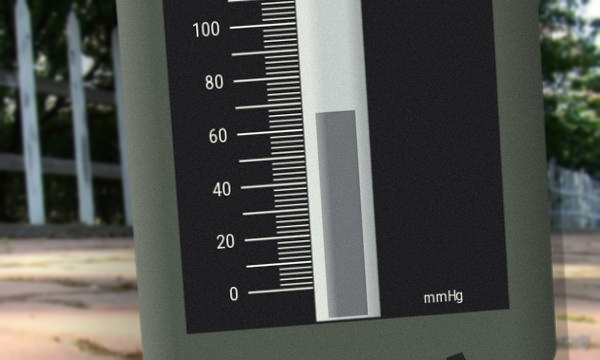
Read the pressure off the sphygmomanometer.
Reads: 66 mmHg
